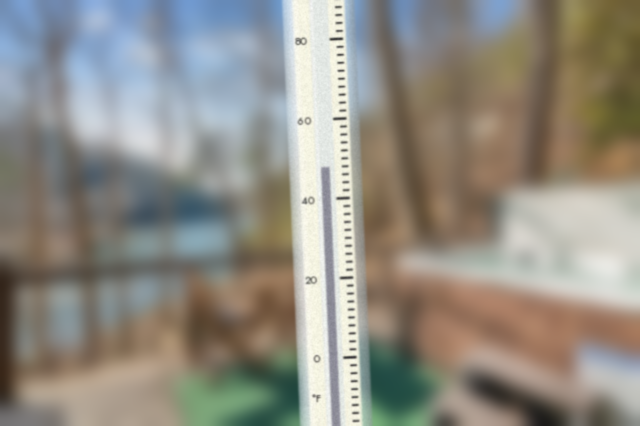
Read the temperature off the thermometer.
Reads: 48 °F
